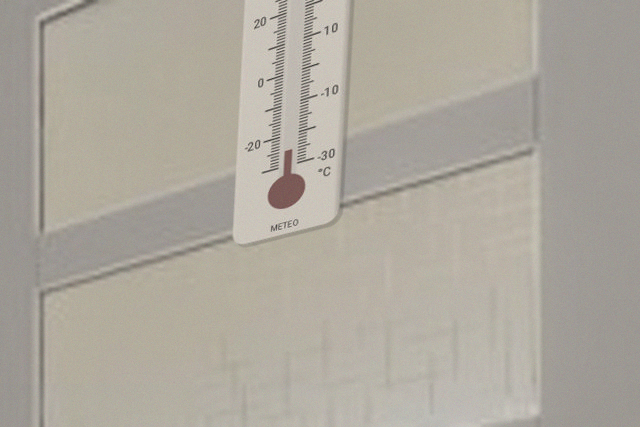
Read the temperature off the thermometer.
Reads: -25 °C
